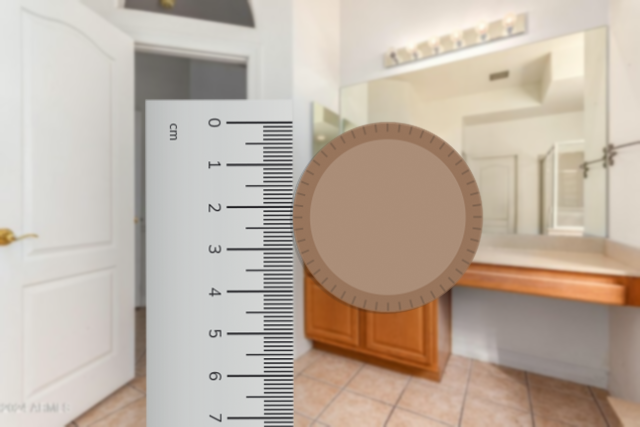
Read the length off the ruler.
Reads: 4.5 cm
